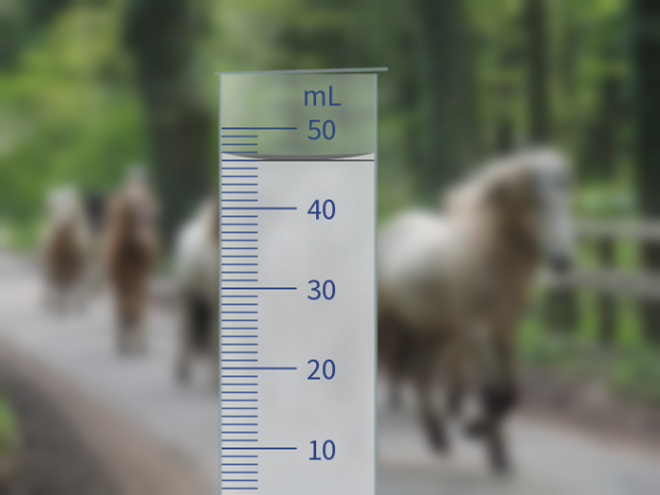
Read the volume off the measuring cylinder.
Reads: 46 mL
